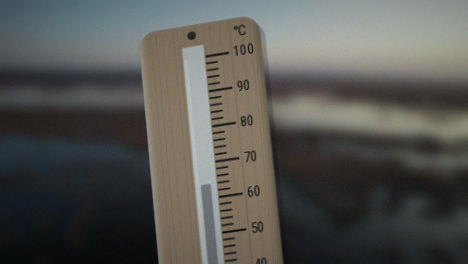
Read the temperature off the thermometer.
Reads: 64 °C
